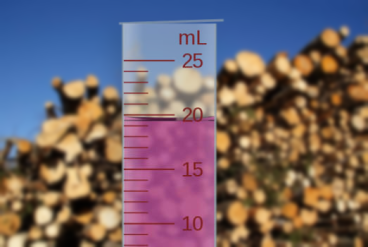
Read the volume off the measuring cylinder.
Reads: 19.5 mL
